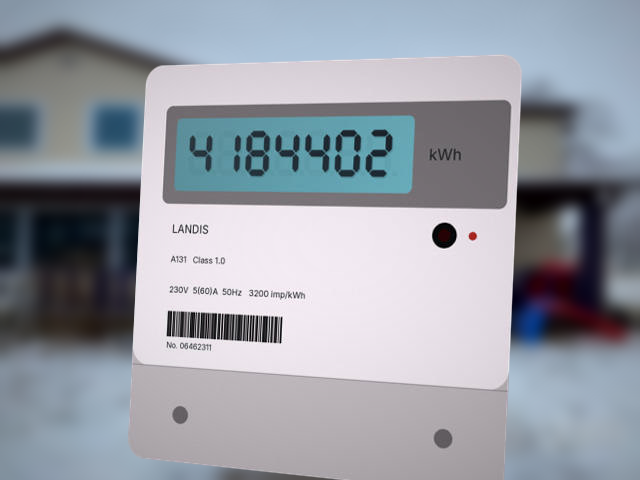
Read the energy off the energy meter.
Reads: 4184402 kWh
